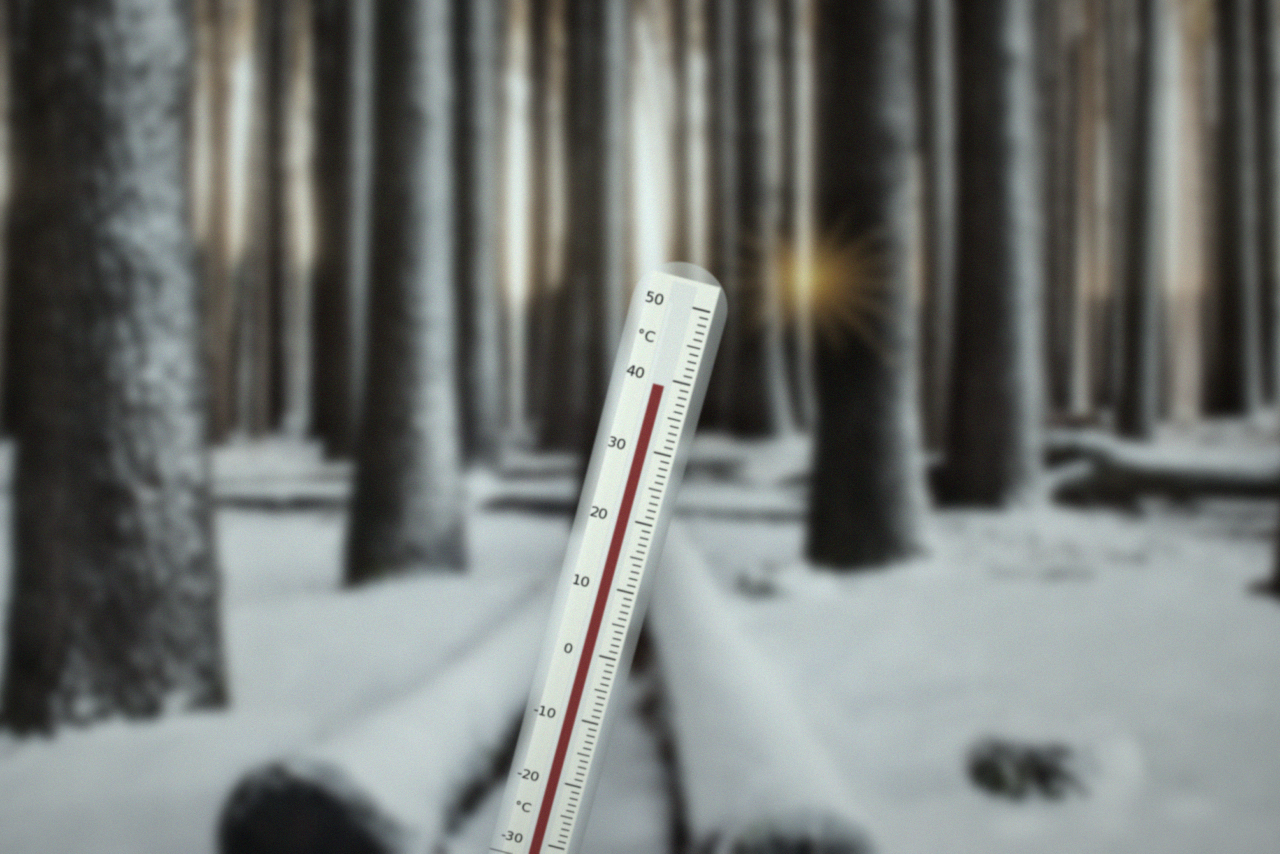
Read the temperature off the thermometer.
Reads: 39 °C
